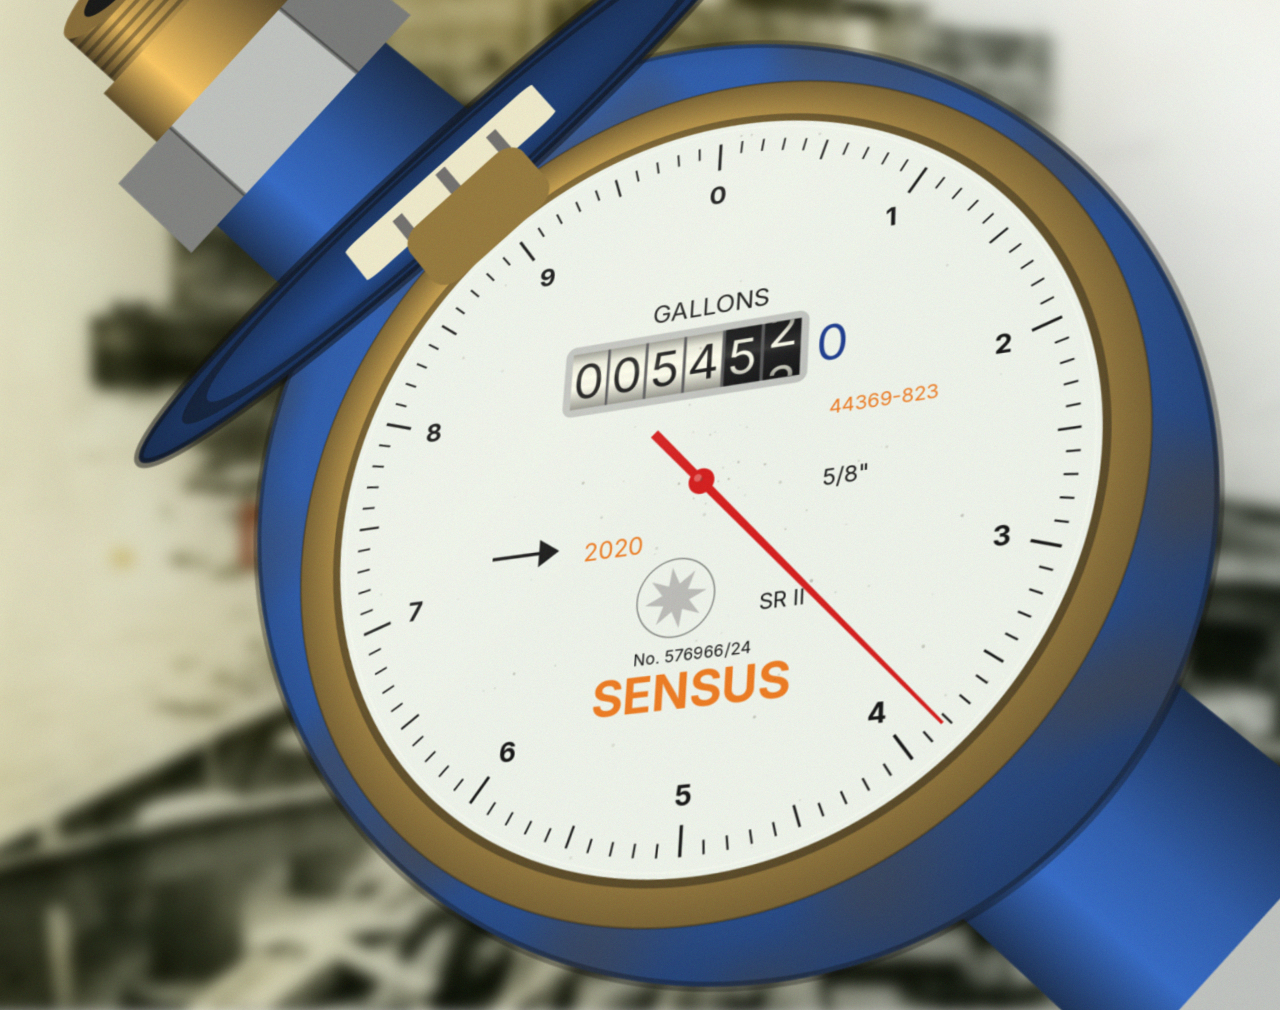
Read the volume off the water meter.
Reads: 54523.8 gal
